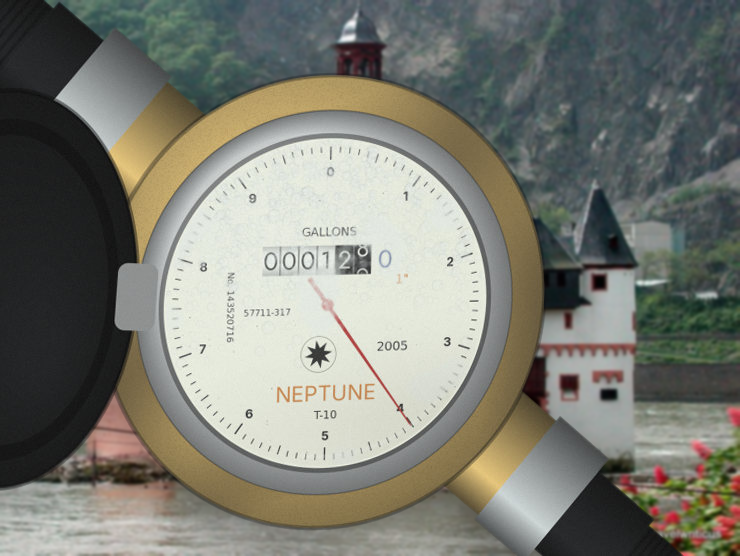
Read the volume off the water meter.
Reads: 1284.0 gal
